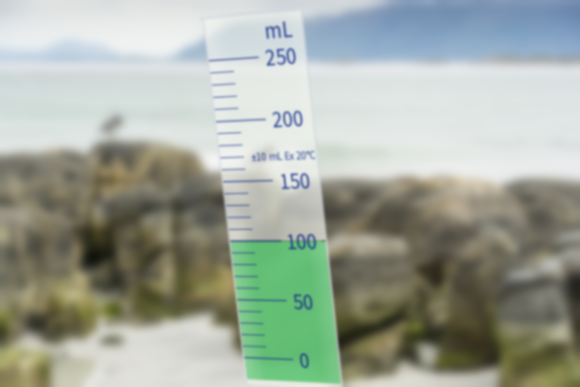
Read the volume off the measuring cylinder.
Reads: 100 mL
